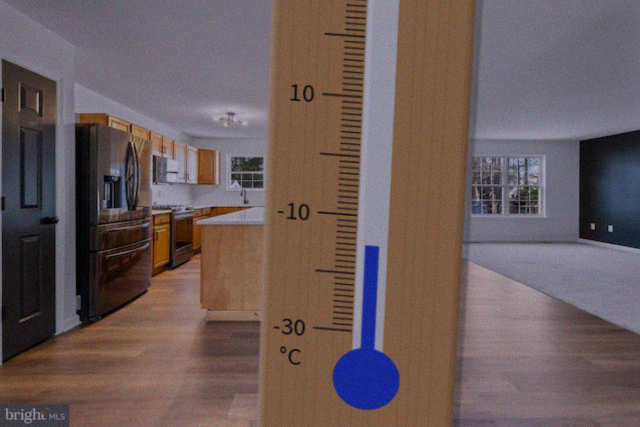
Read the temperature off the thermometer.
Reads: -15 °C
